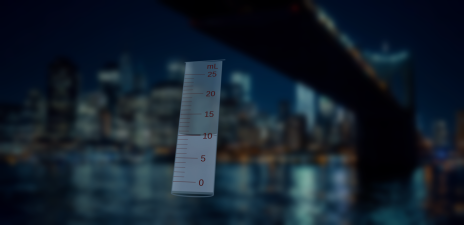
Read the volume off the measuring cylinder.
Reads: 10 mL
